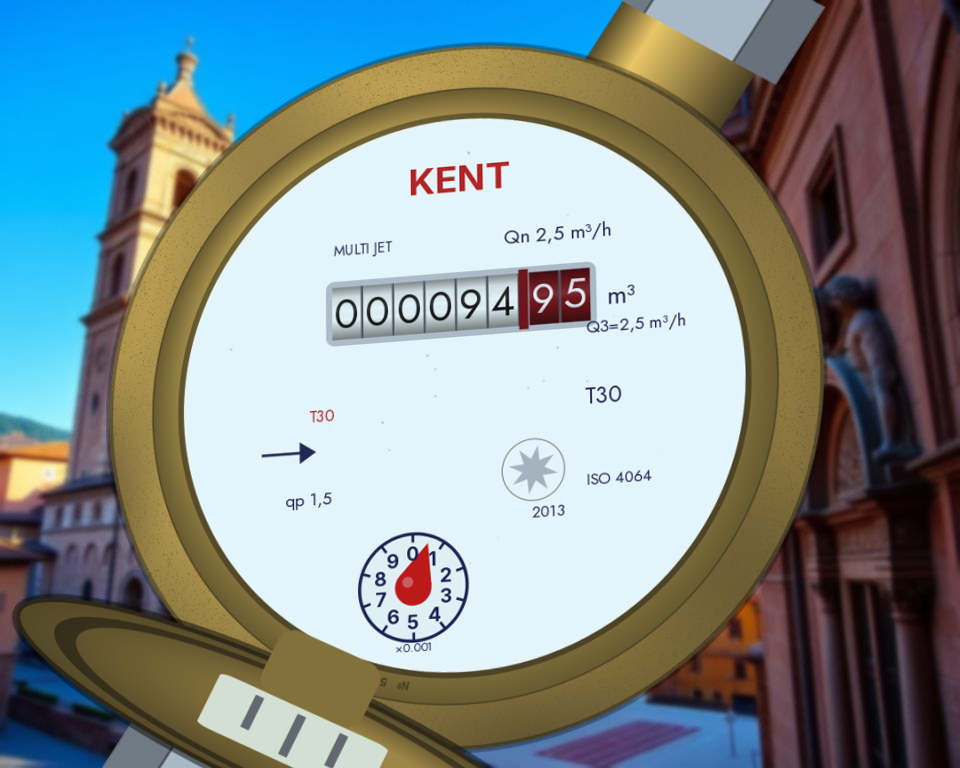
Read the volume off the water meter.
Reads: 94.950 m³
